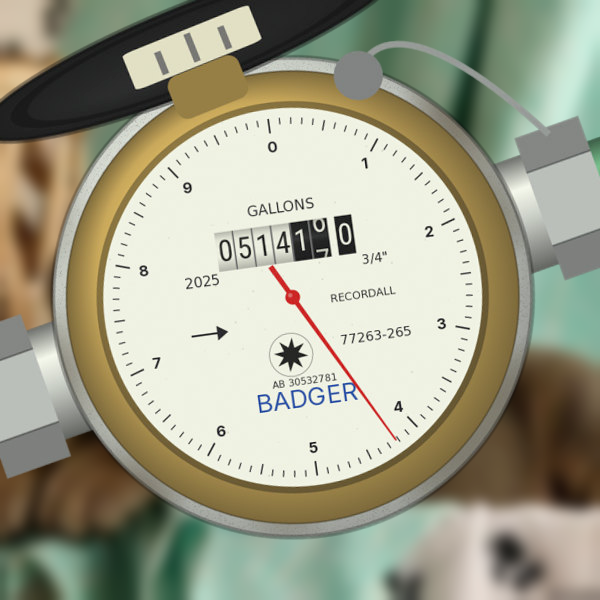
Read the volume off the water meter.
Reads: 514164.2 gal
